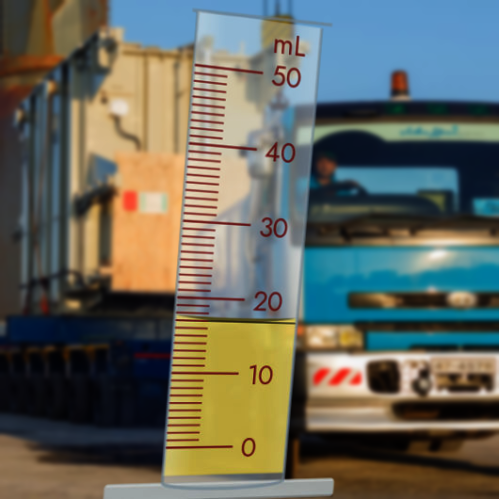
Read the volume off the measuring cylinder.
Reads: 17 mL
